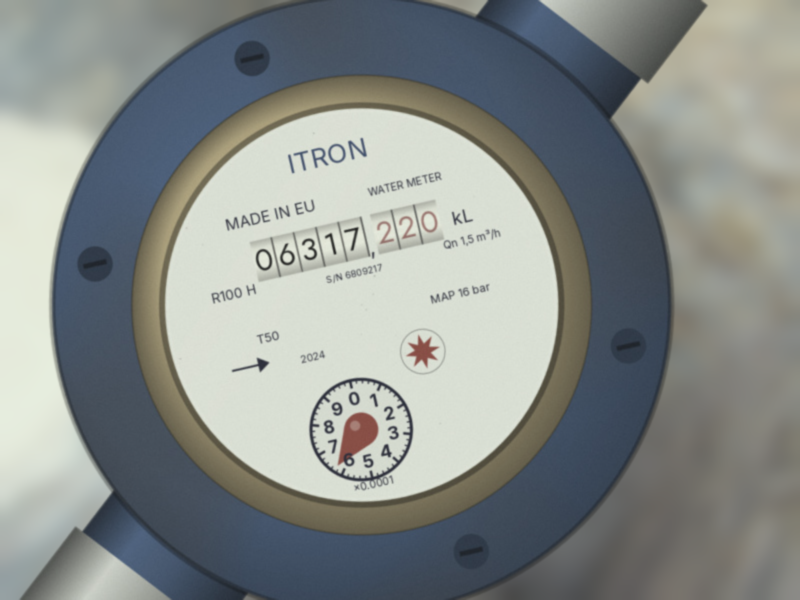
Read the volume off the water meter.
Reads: 6317.2206 kL
